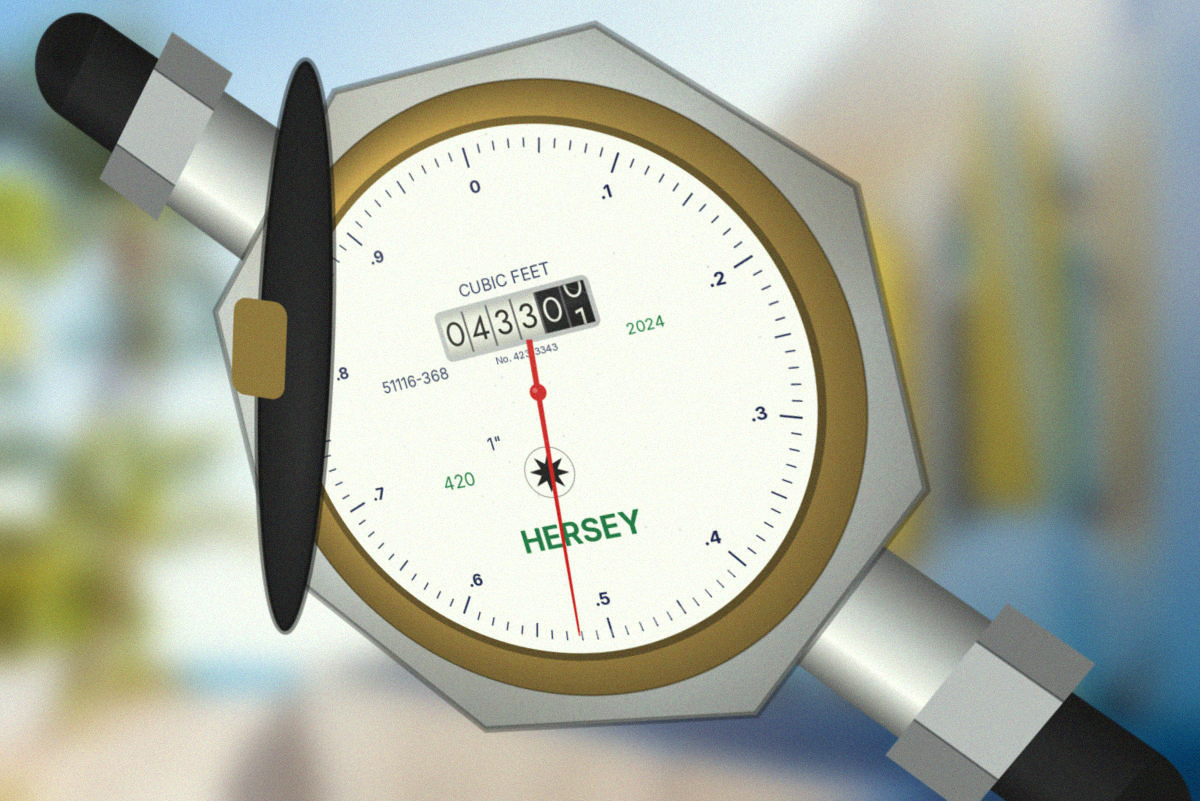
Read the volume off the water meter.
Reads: 43300.52 ft³
